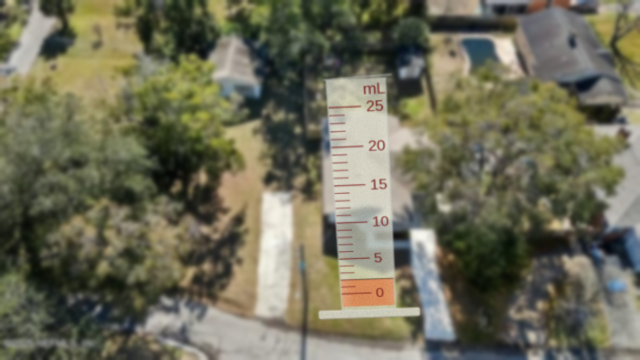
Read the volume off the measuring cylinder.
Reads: 2 mL
